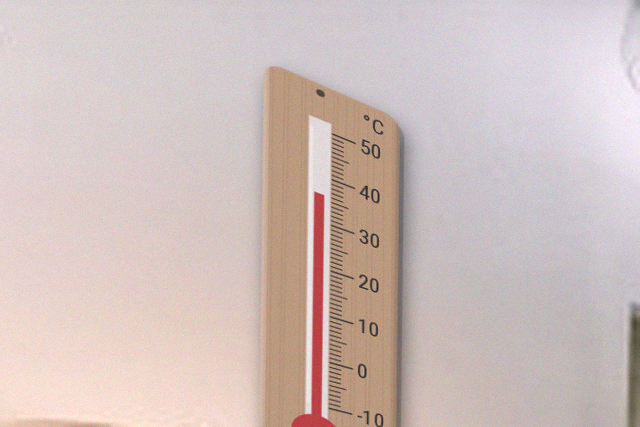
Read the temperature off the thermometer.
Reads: 36 °C
